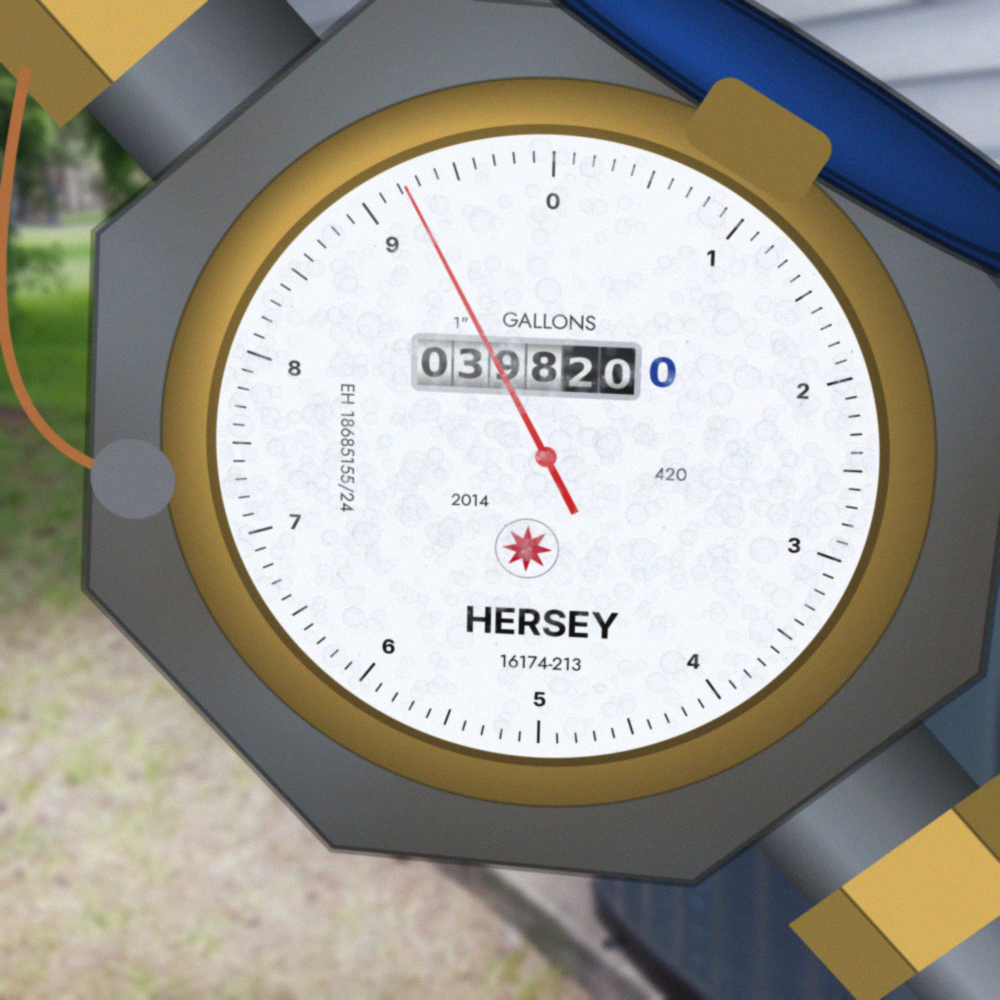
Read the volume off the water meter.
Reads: 398199.2 gal
